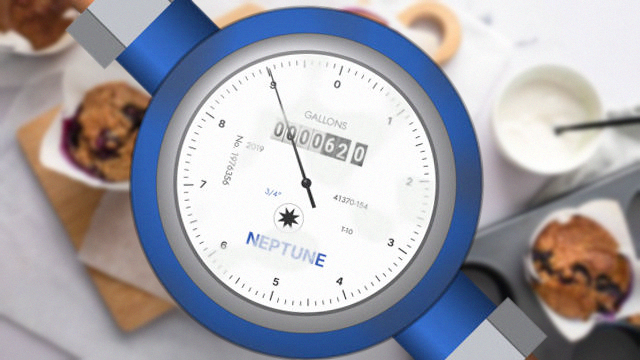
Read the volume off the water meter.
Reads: 619.0 gal
